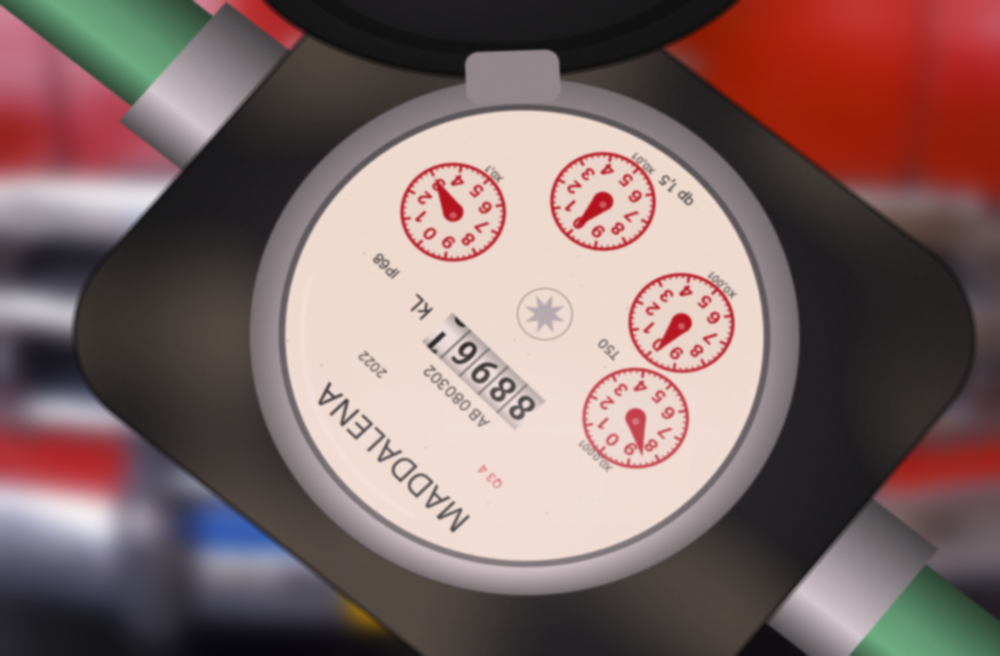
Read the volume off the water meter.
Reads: 88961.2998 kL
